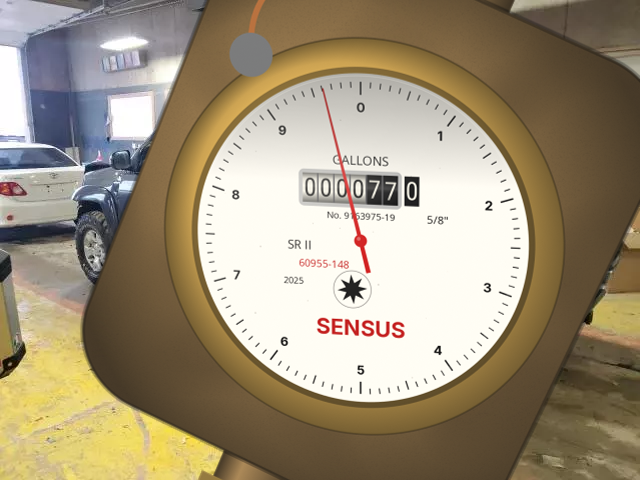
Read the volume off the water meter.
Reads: 769.6 gal
